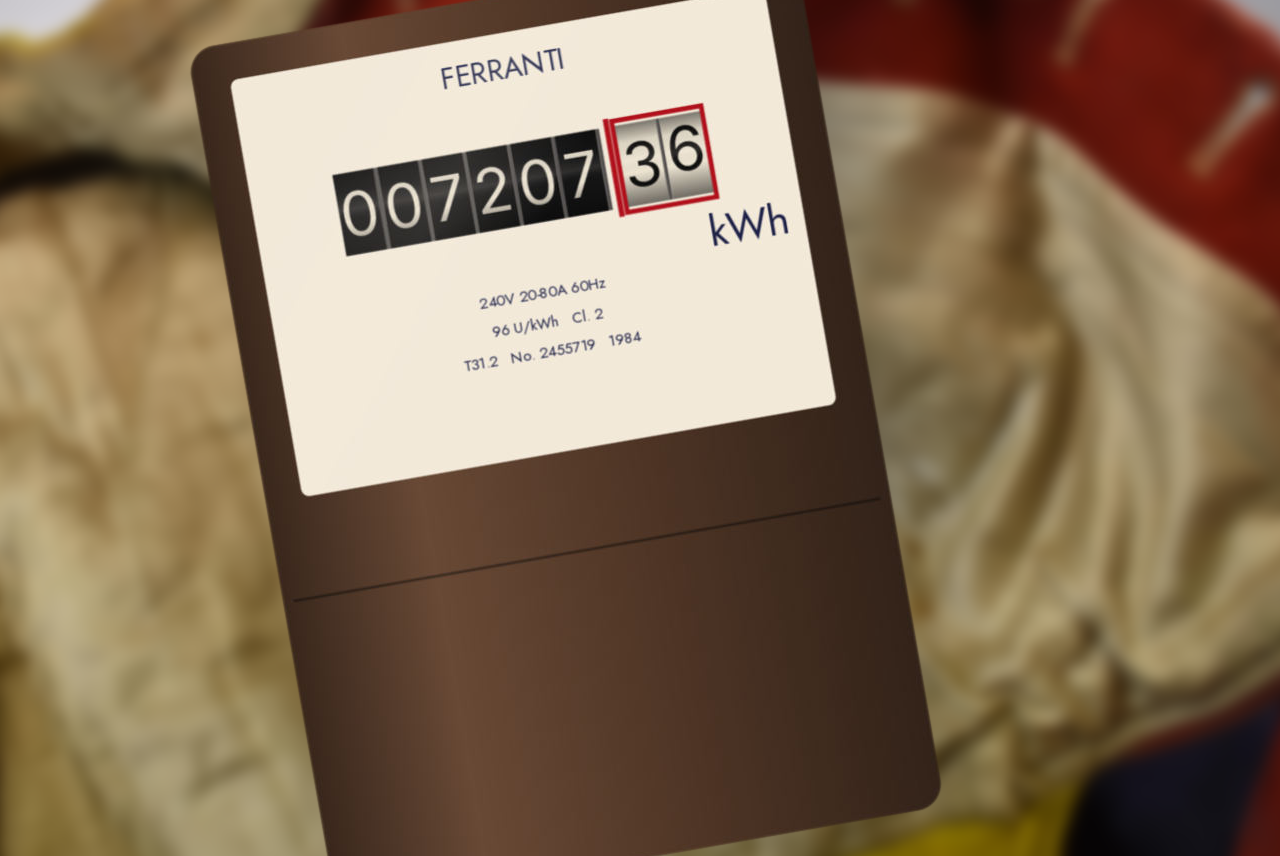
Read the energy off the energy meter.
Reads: 7207.36 kWh
